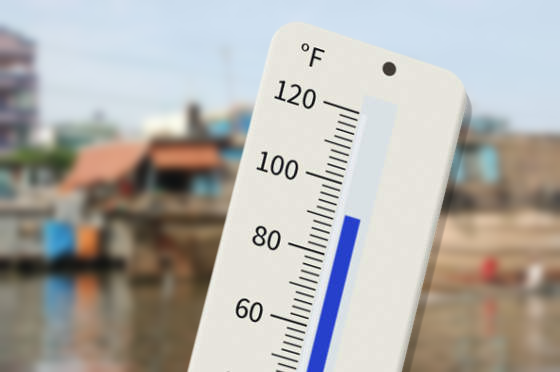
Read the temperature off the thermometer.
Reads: 92 °F
